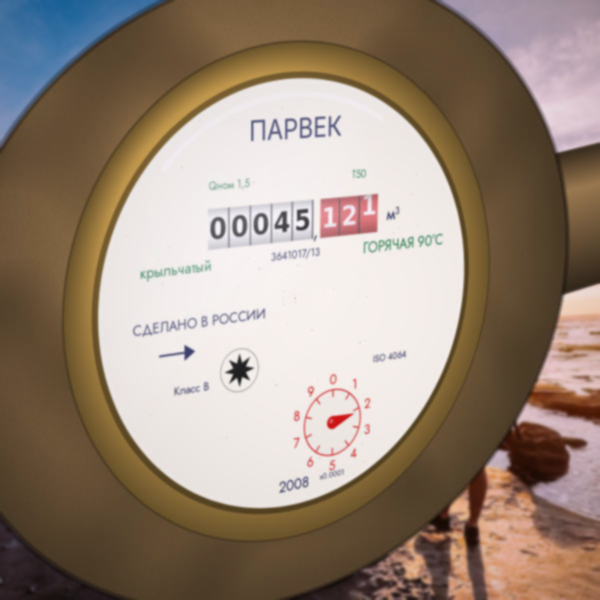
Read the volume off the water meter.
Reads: 45.1212 m³
